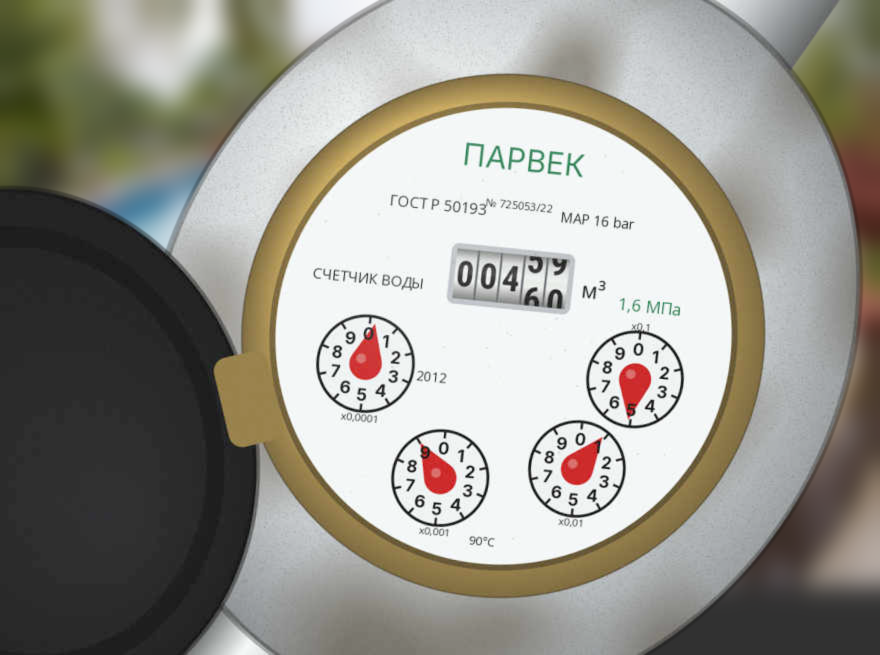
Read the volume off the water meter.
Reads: 459.5090 m³
